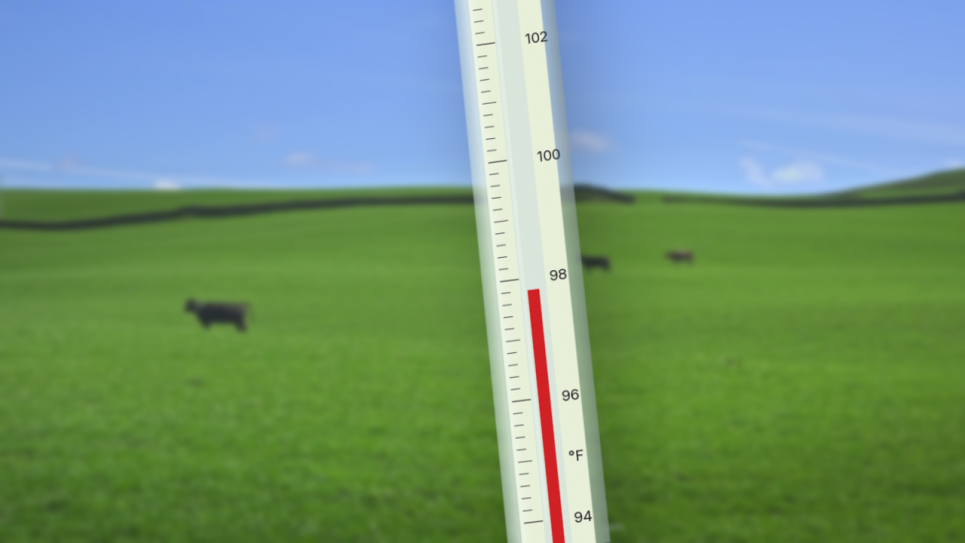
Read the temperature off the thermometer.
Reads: 97.8 °F
